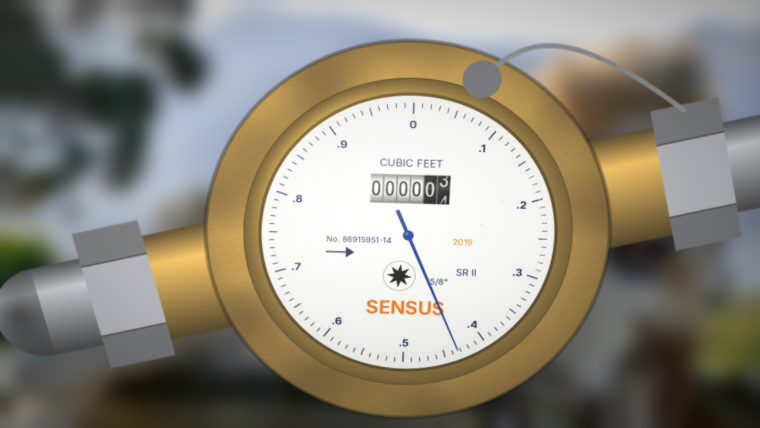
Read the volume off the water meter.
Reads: 3.43 ft³
